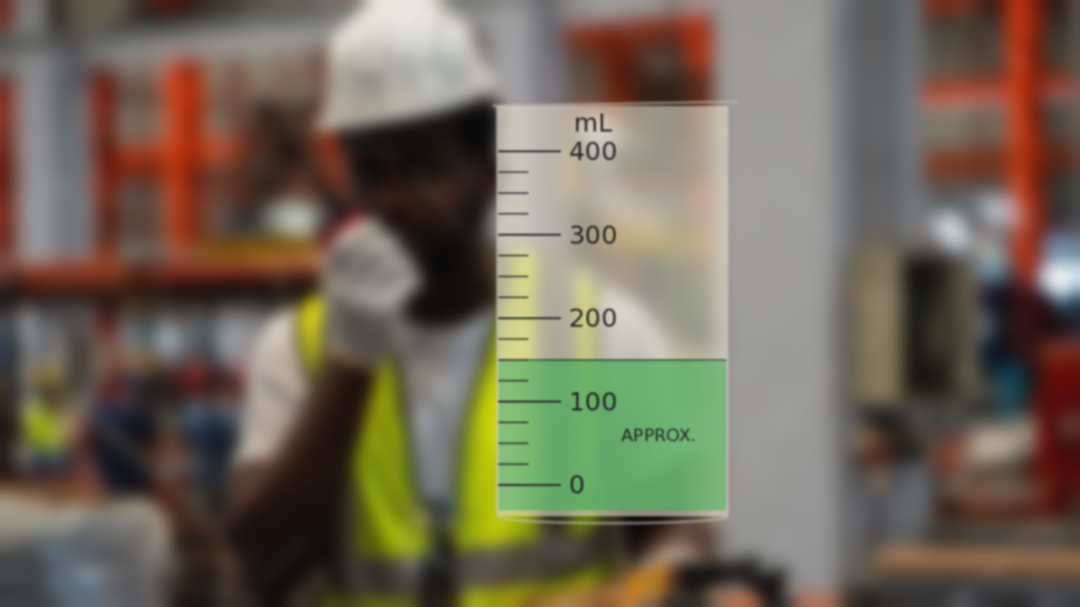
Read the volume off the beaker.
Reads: 150 mL
